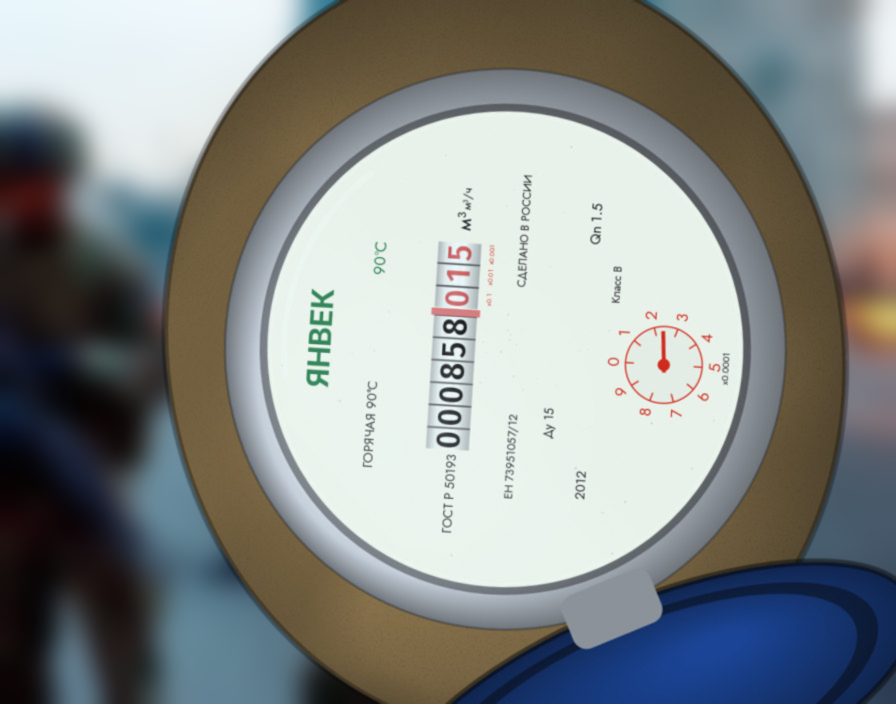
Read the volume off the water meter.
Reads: 858.0152 m³
